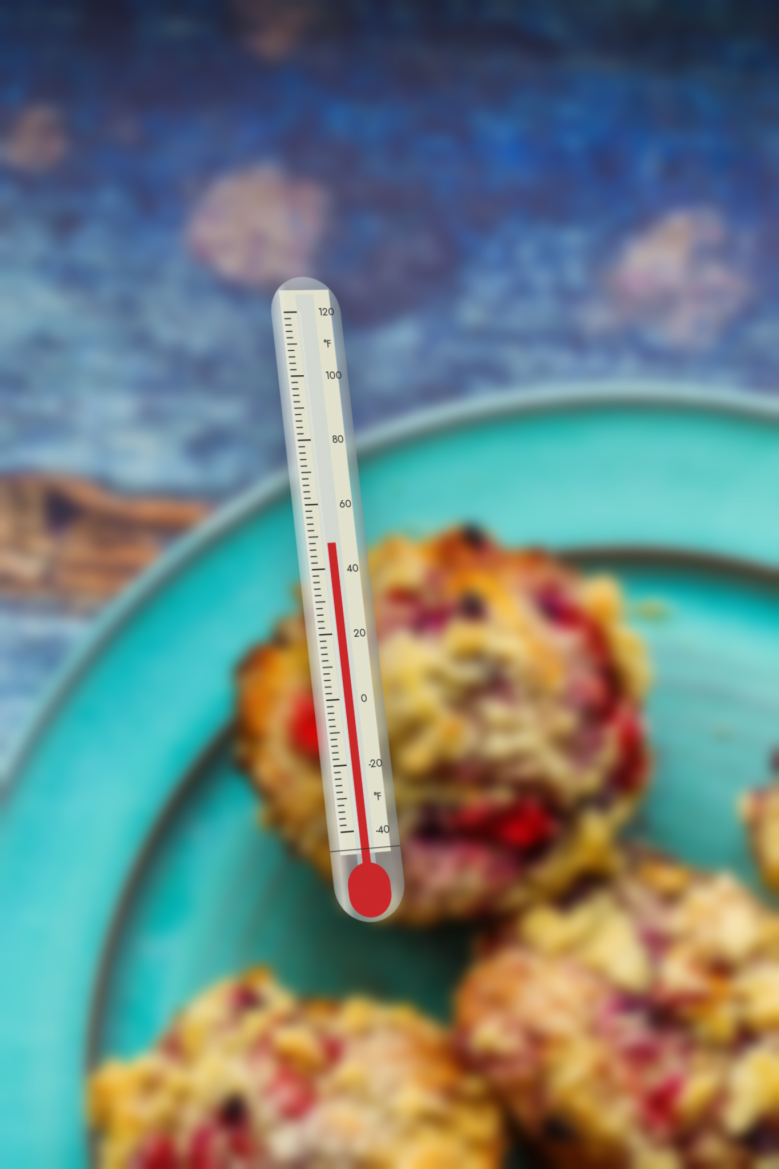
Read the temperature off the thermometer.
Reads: 48 °F
